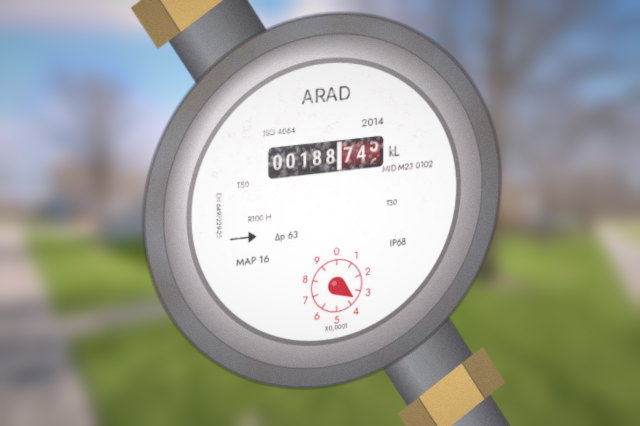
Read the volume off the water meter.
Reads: 188.7453 kL
